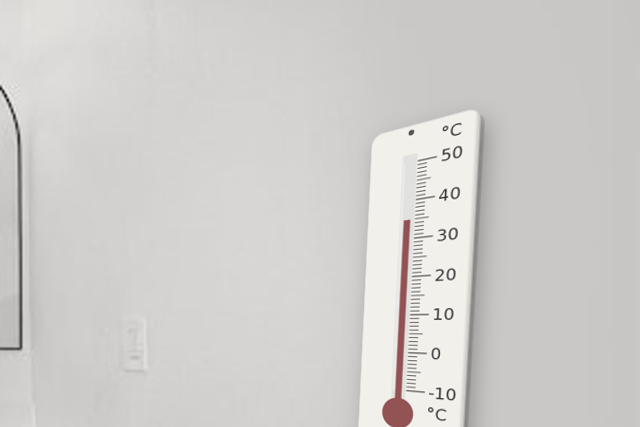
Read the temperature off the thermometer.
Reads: 35 °C
